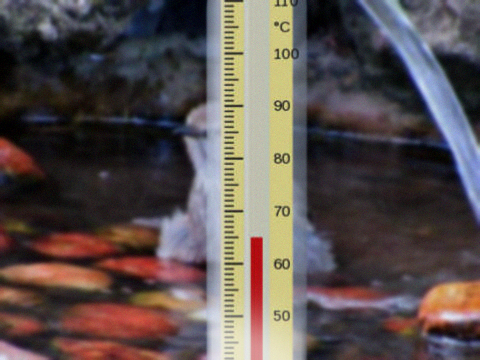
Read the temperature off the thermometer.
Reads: 65 °C
